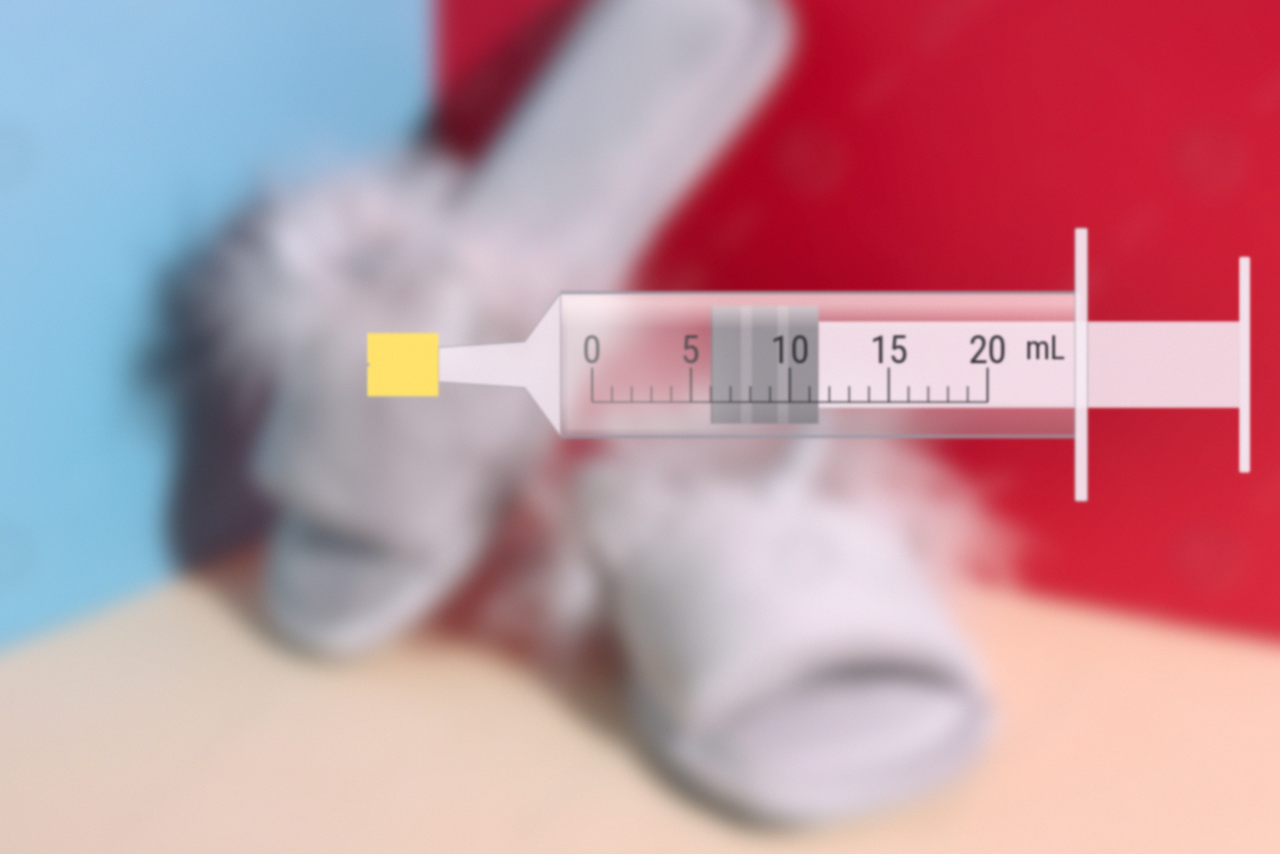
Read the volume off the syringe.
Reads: 6 mL
